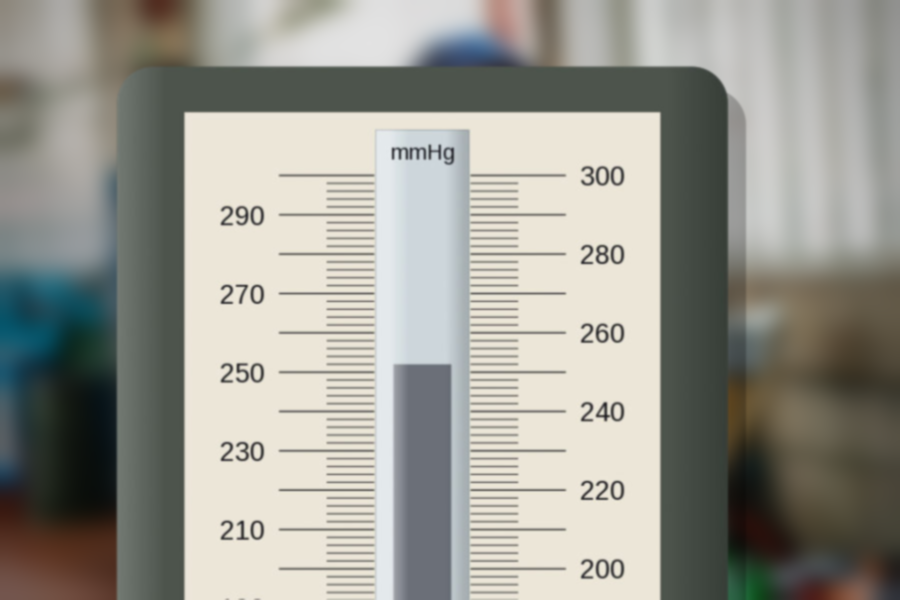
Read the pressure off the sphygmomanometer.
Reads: 252 mmHg
